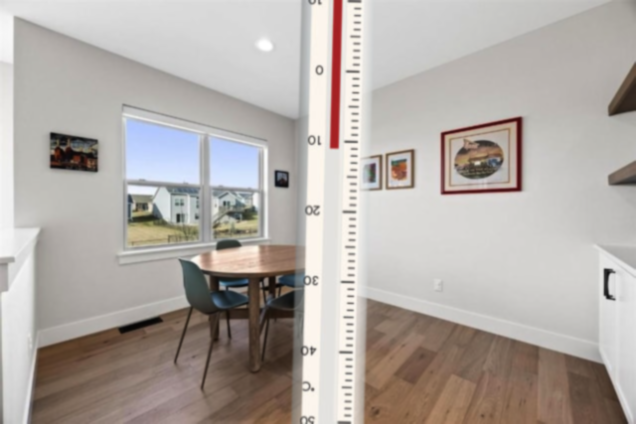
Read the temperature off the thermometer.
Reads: 11 °C
